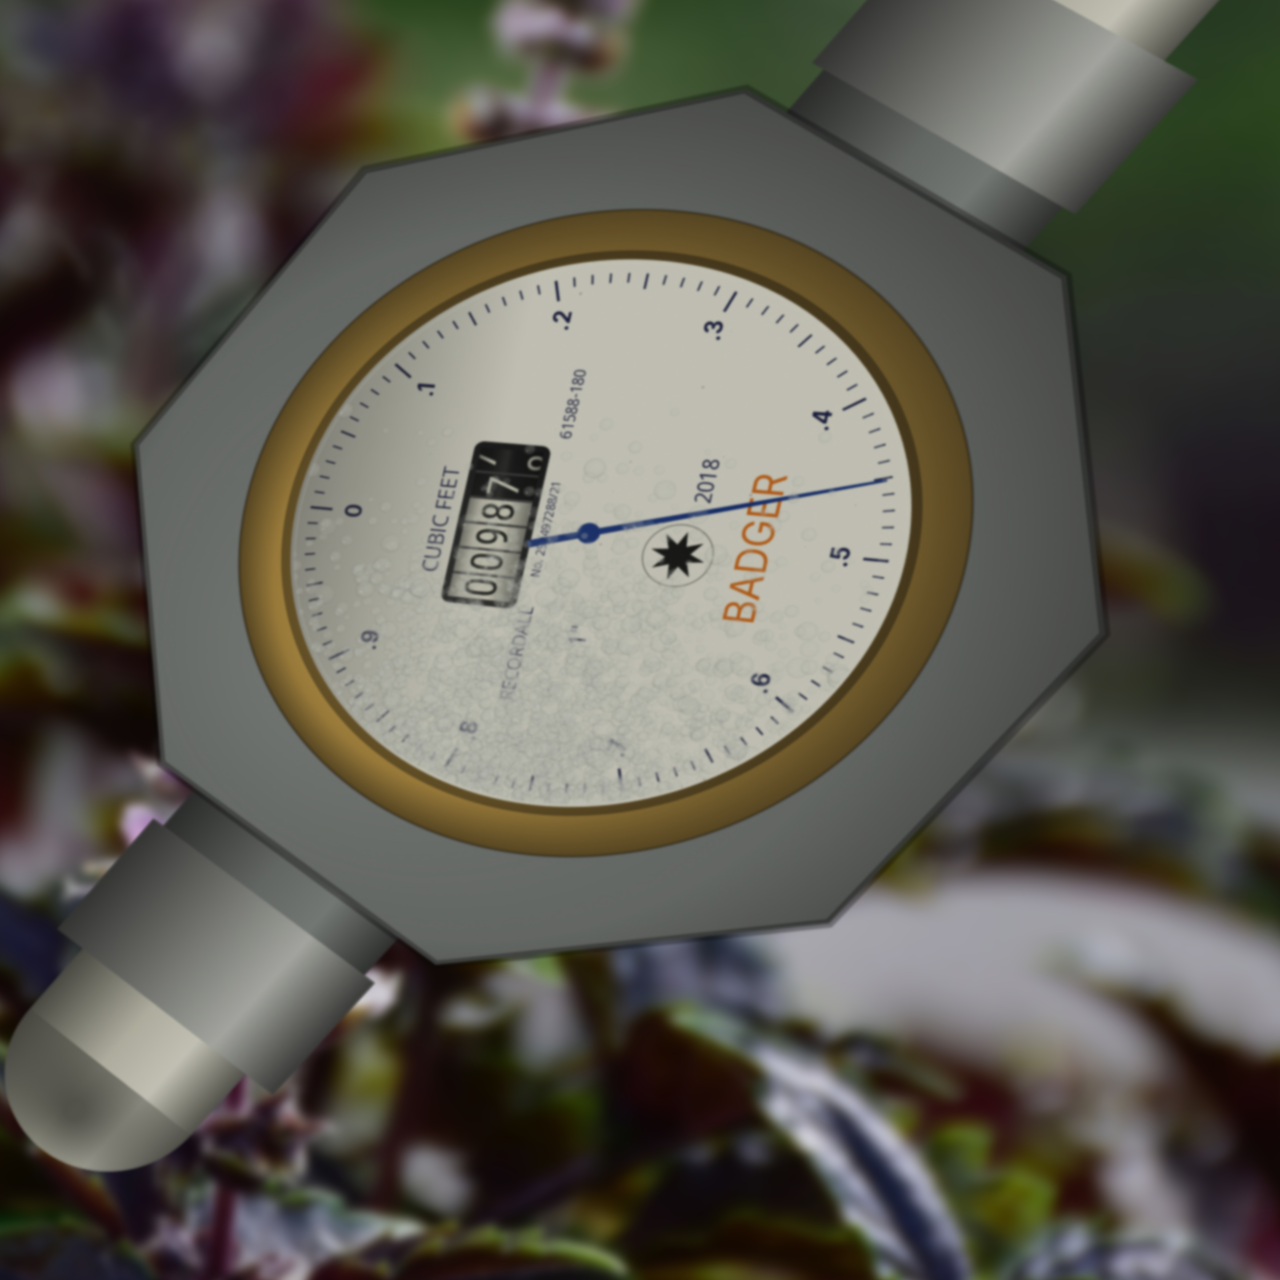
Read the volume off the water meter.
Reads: 9877.45 ft³
